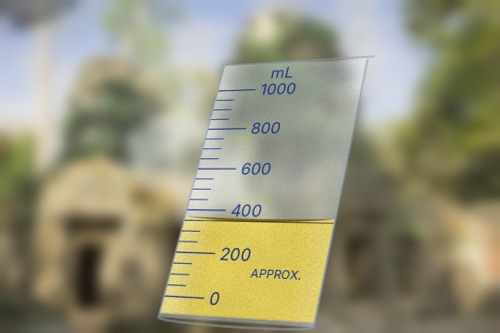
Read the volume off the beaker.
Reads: 350 mL
